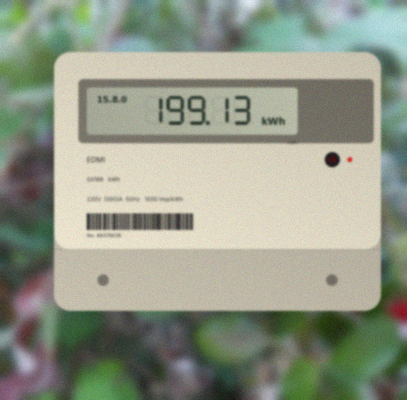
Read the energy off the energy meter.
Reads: 199.13 kWh
